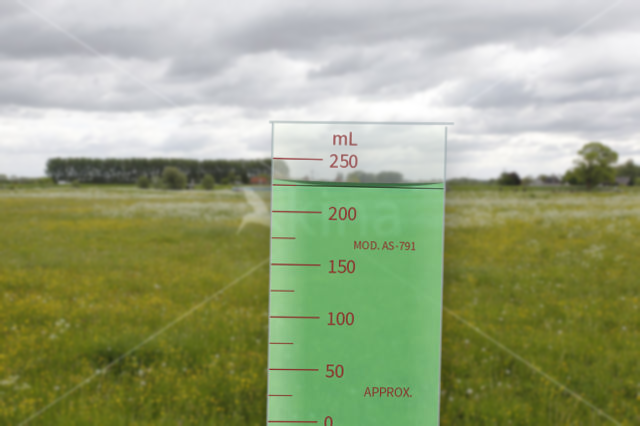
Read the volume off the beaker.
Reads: 225 mL
